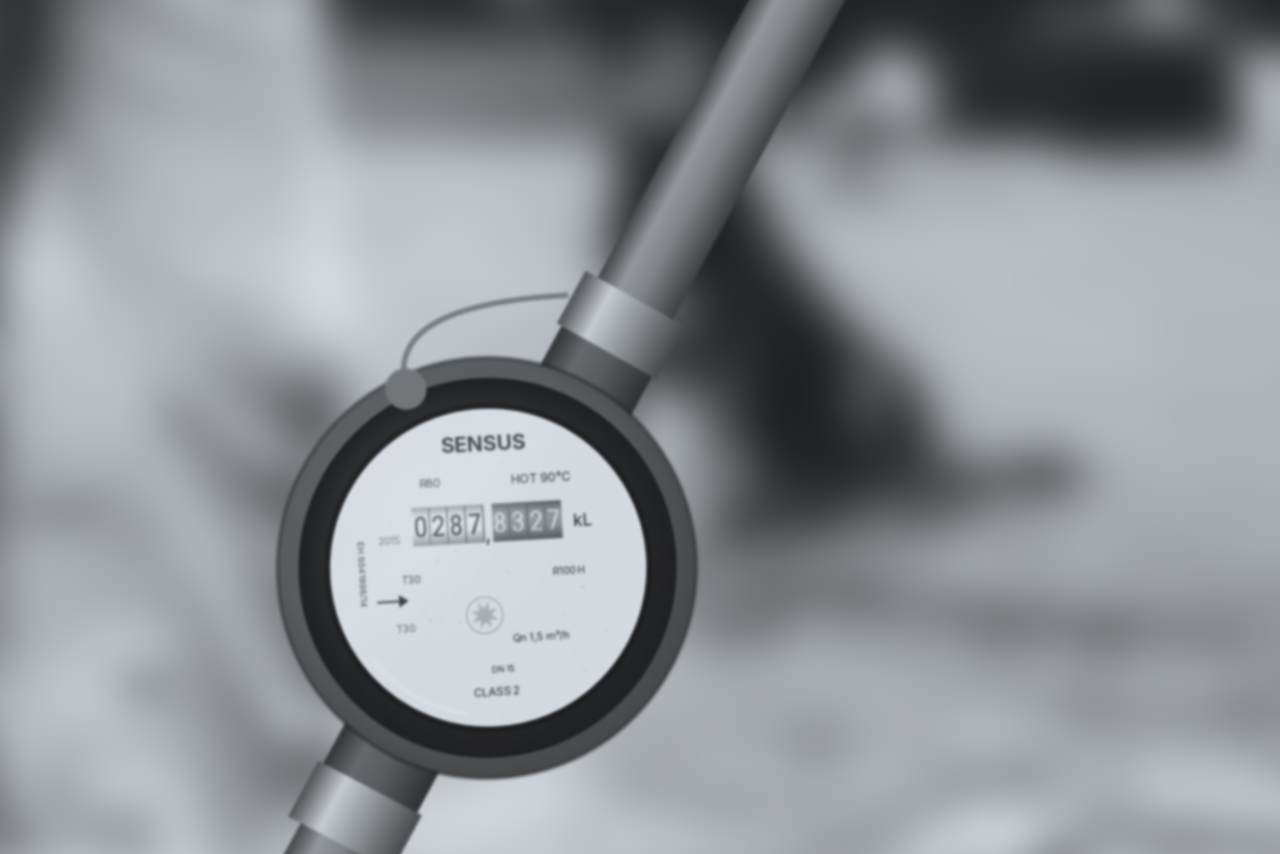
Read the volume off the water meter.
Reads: 287.8327 kL
